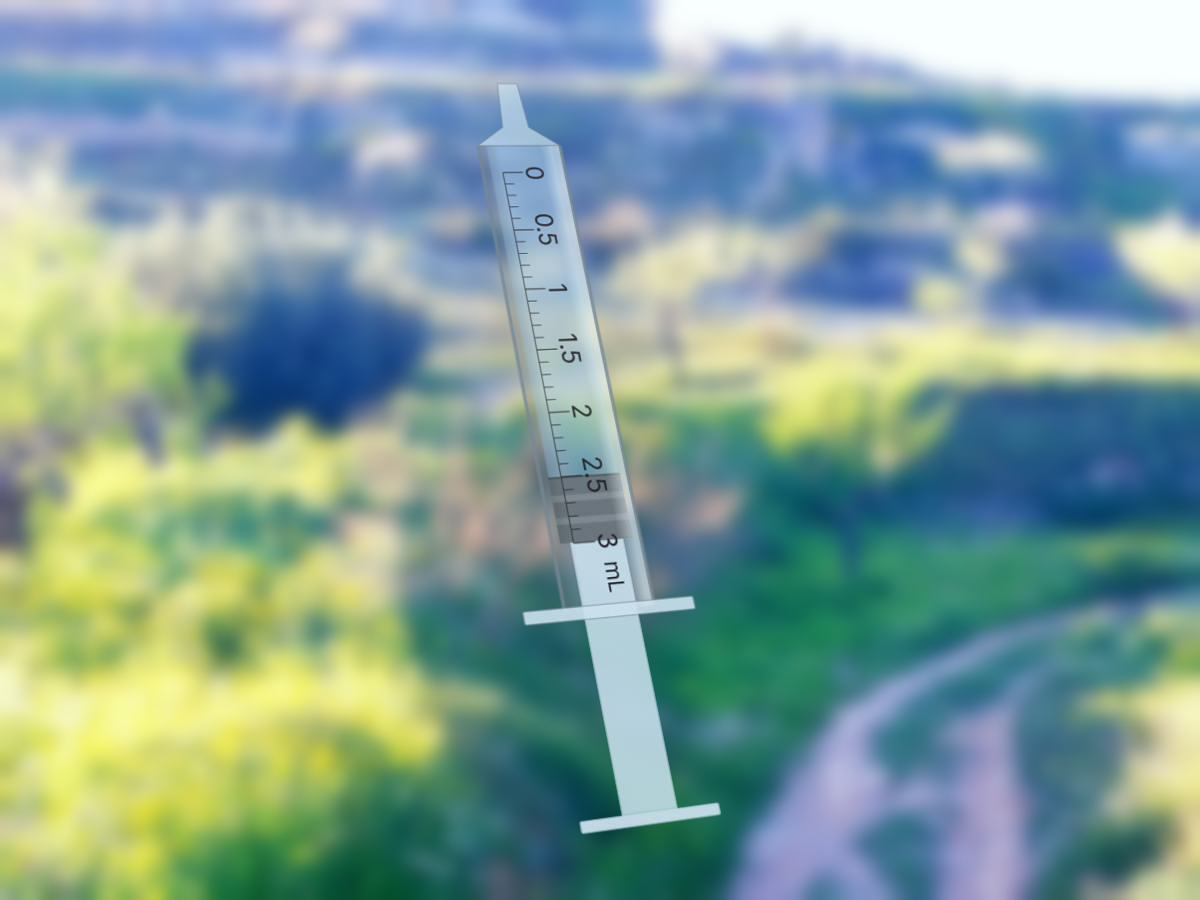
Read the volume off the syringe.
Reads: 2.5 mL
